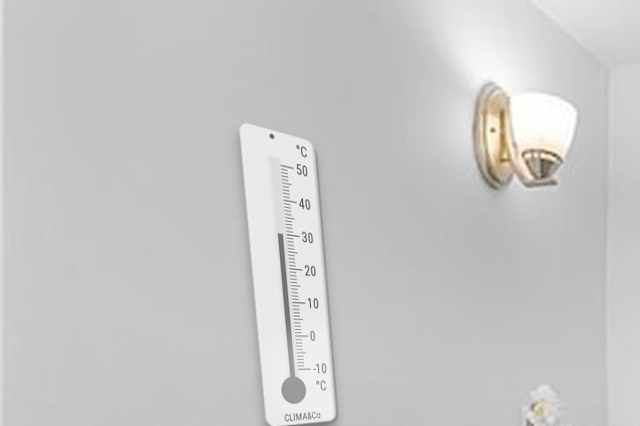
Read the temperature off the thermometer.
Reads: 30 °C
